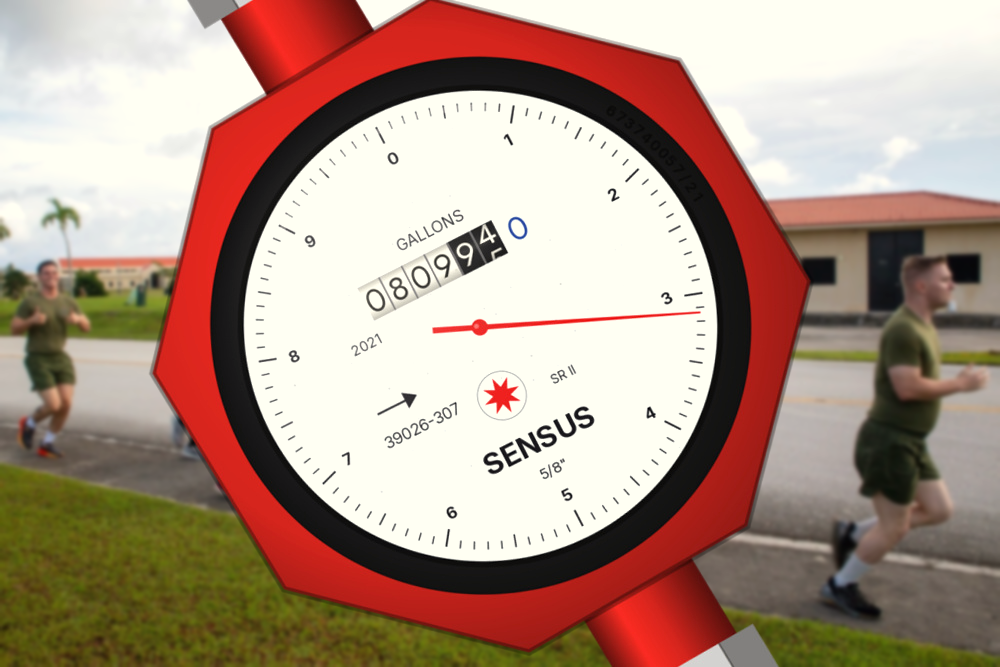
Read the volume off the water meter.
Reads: 809943.1 gal
